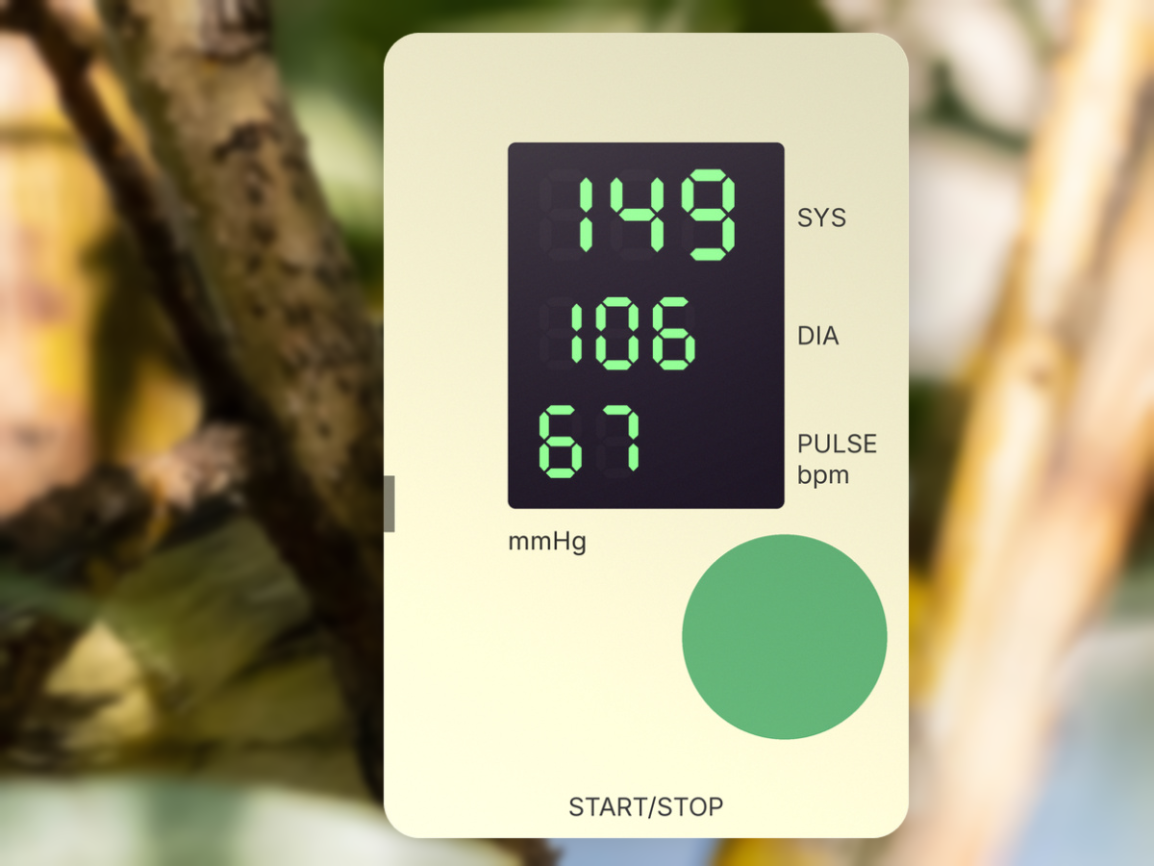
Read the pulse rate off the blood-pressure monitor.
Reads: 67 bpm
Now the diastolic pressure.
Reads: 106 mmHg
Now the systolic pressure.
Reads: 149 mmHg
